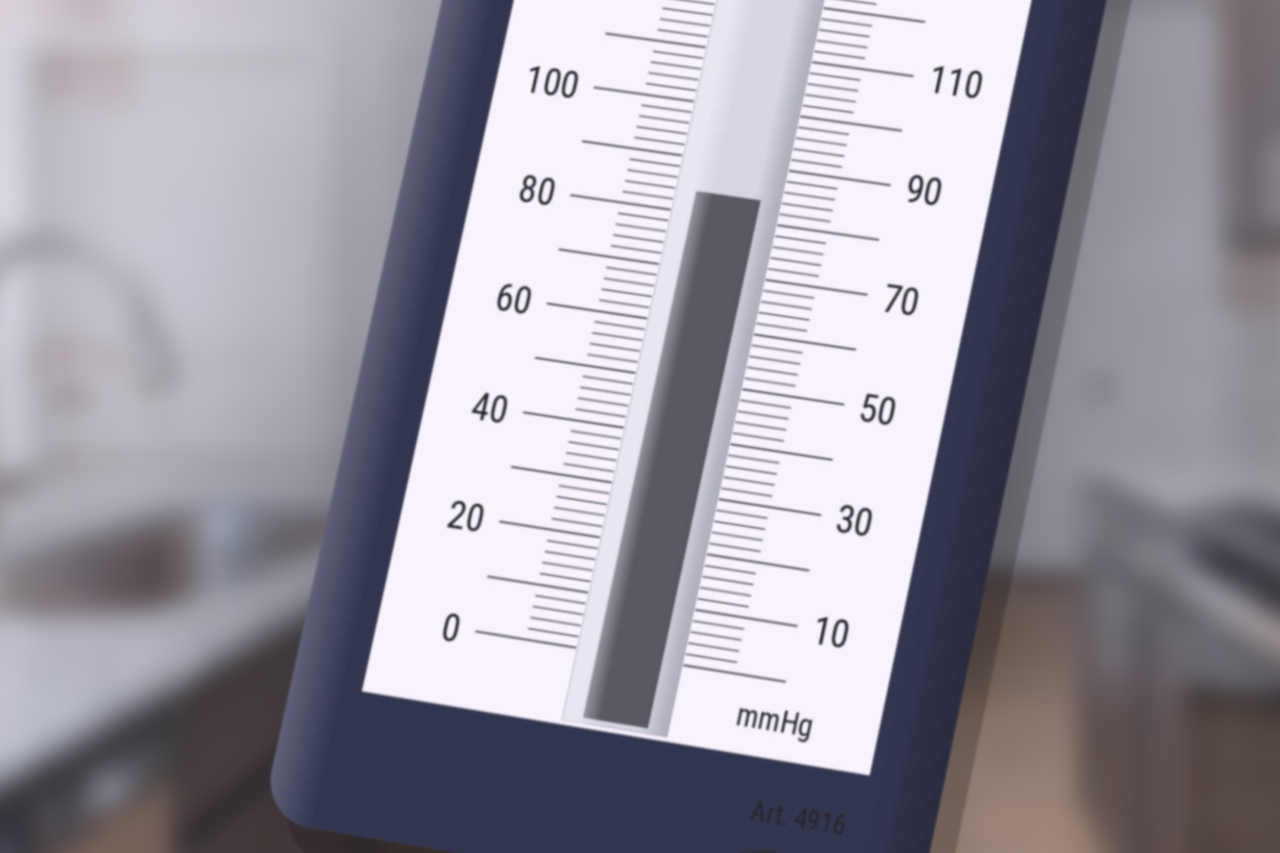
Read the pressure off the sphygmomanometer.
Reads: 84 mmHg
